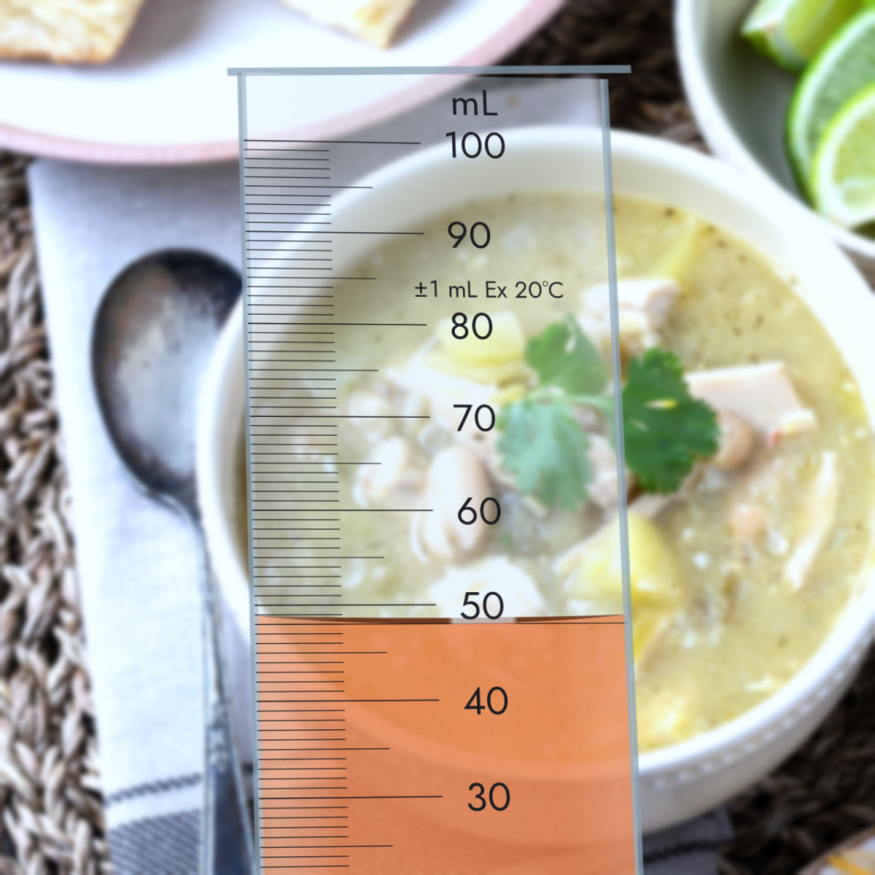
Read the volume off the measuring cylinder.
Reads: 48 mL
